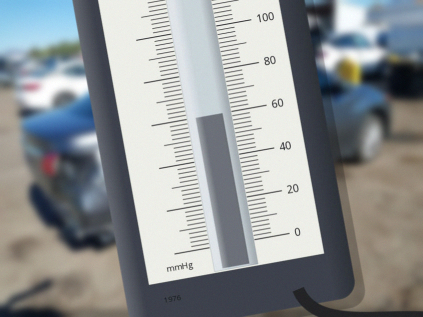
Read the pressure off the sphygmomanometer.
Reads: 60 mmHg
